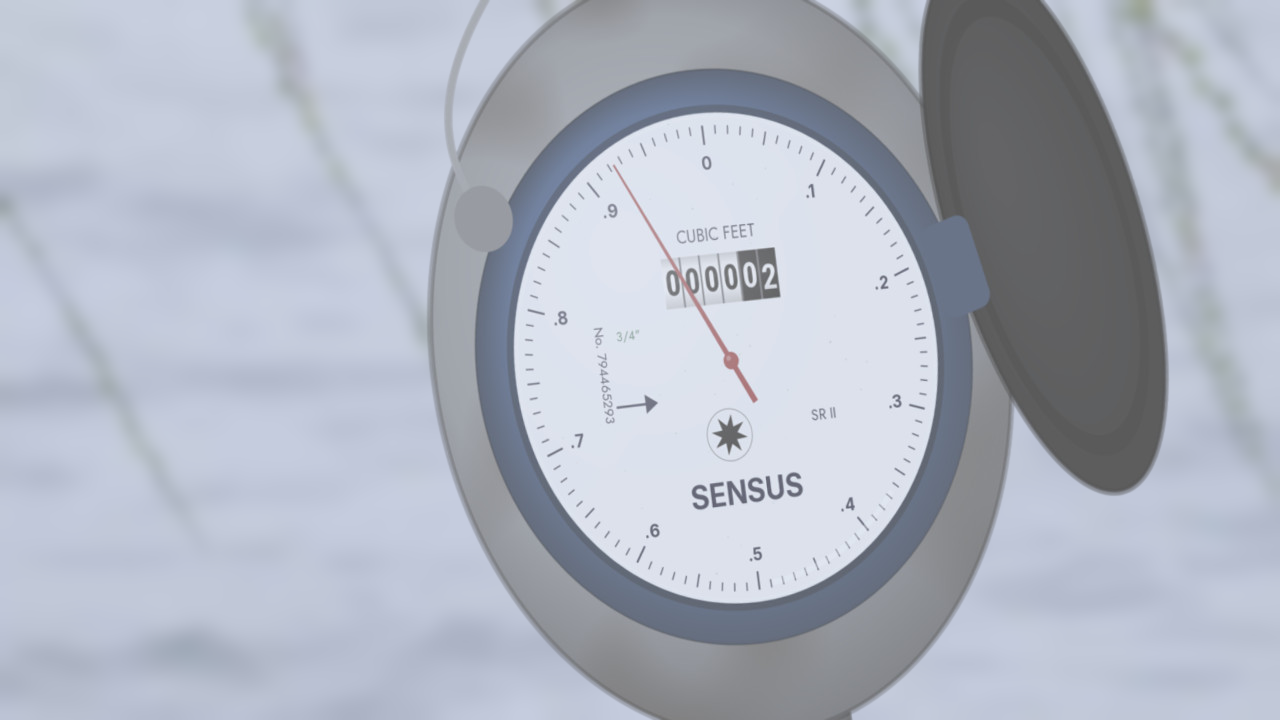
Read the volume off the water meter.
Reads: 1.92 ft³
